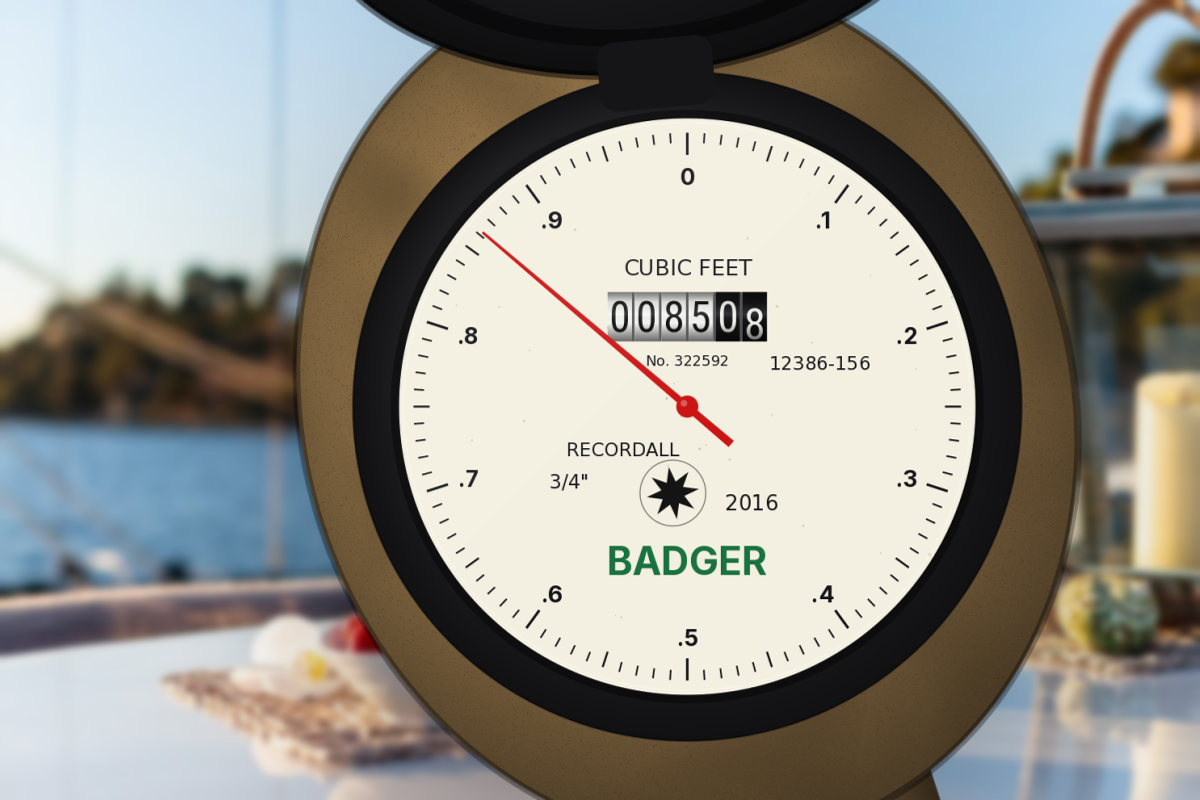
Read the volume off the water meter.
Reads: 8507.86 ft³
